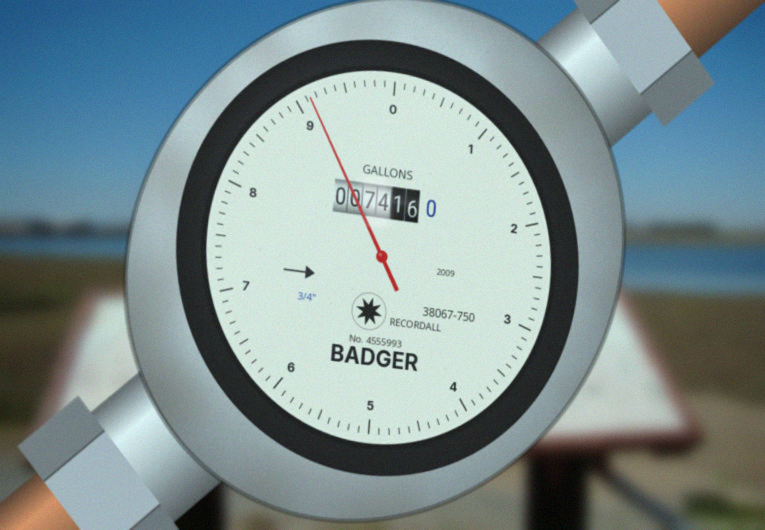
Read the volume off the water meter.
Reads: 74159.1 gal
